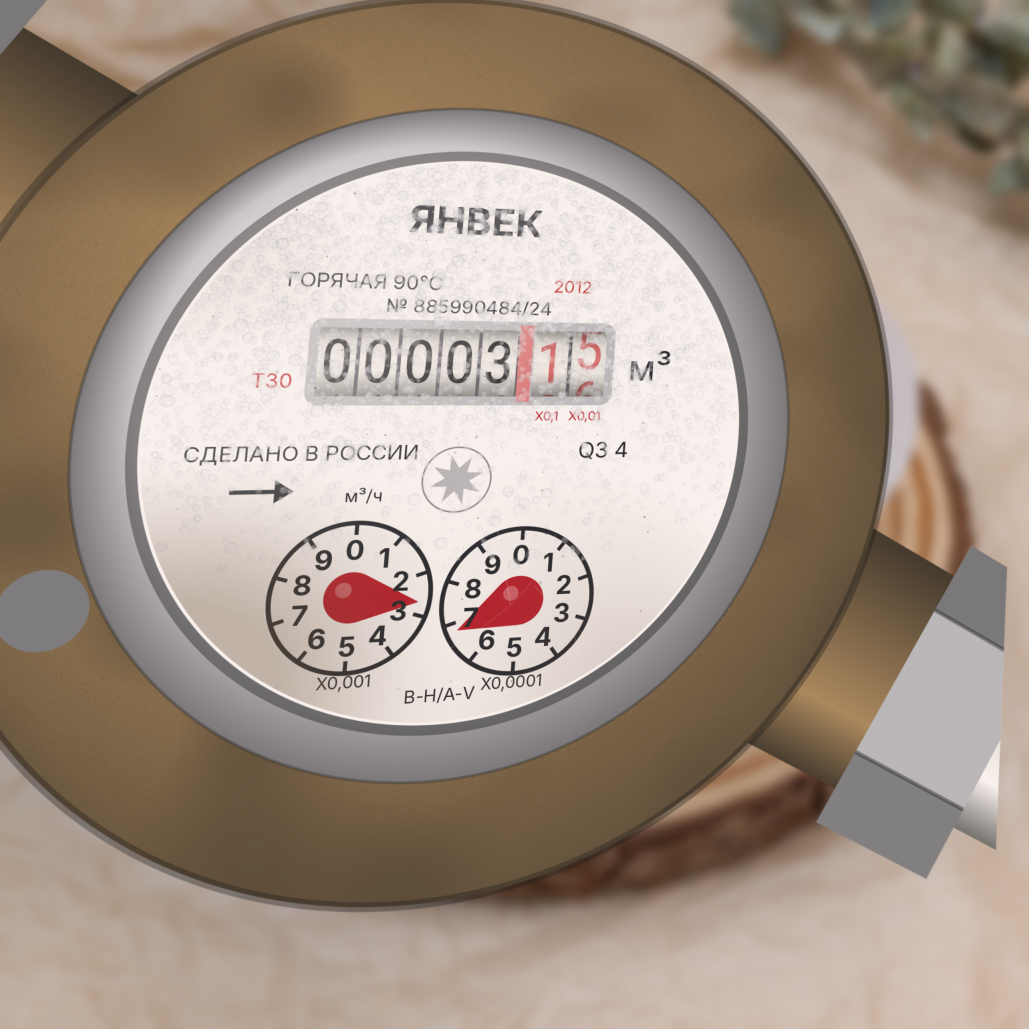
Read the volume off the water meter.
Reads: 3.1526 m³
